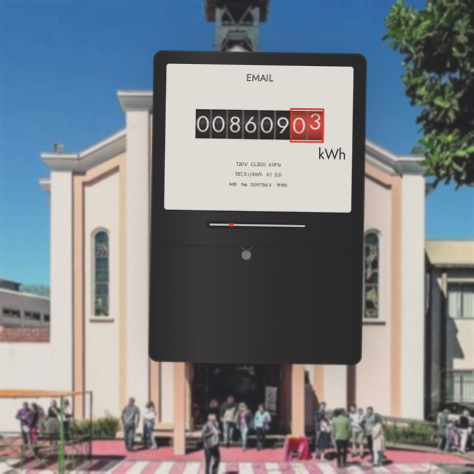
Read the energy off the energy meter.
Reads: 8609.03 kWh
